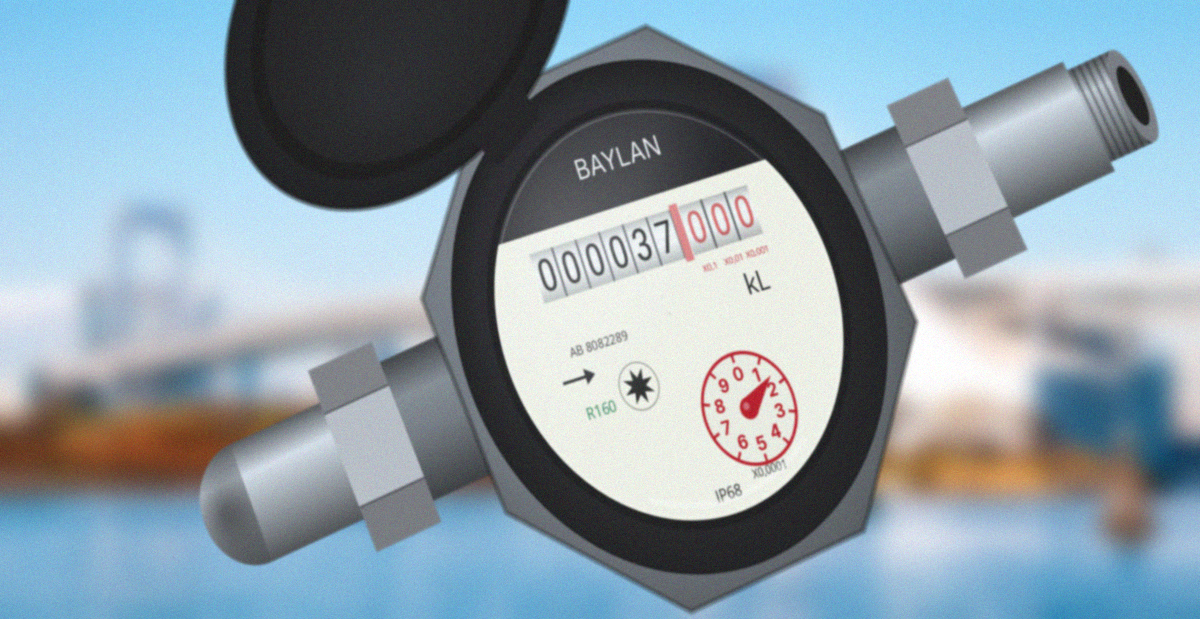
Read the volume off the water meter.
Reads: 37.0001 kL
